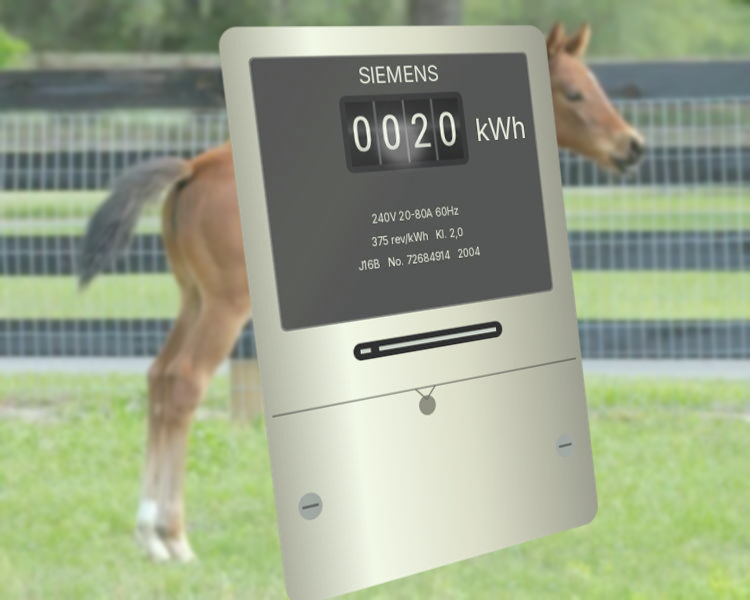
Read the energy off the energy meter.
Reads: 20 kWh
